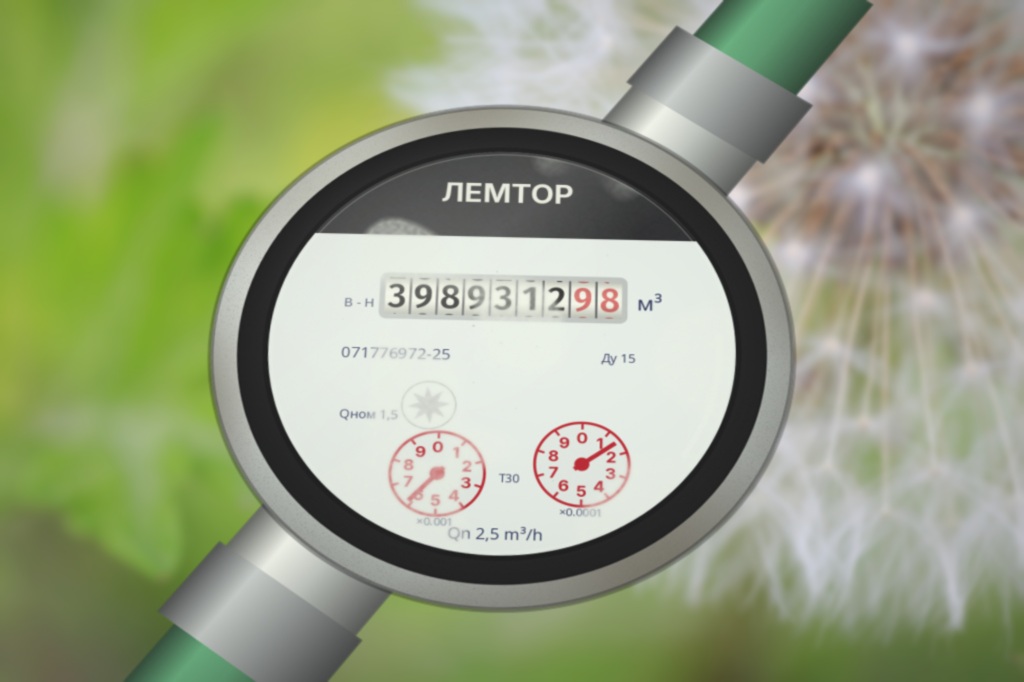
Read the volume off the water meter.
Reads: 3989312.9861 m³
